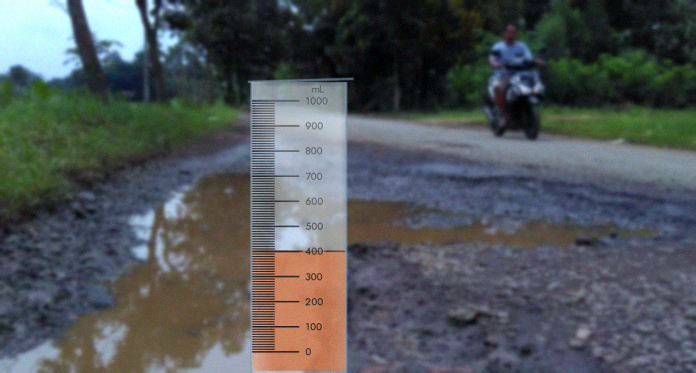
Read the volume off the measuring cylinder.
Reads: 400 mL
